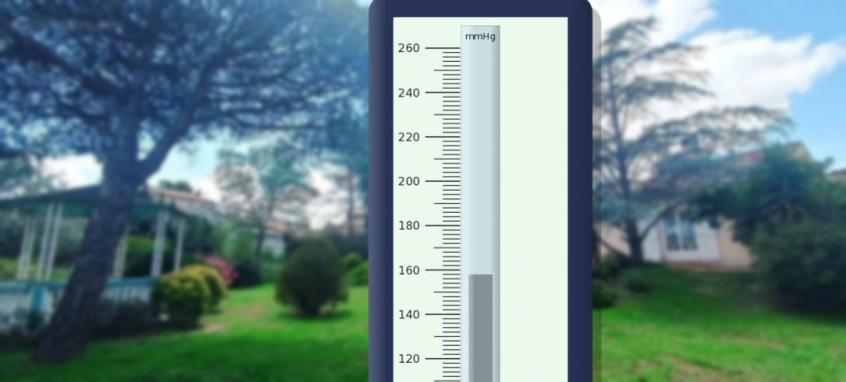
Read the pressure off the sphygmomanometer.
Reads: 158 mmHg
